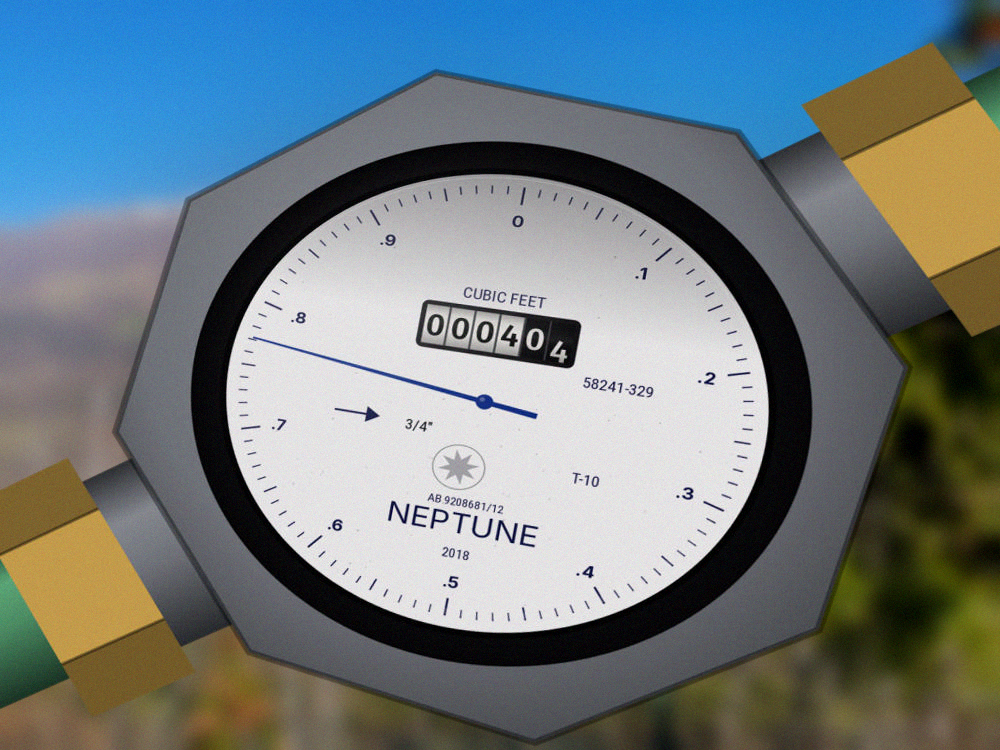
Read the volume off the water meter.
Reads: 403.77 ft³
